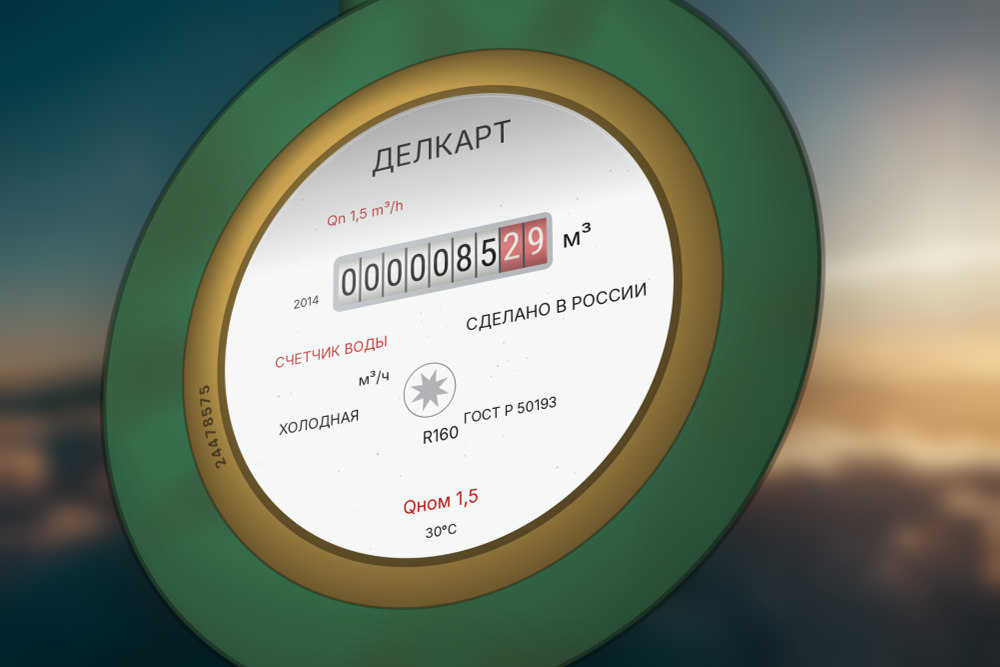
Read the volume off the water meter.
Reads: 85.29 m³
